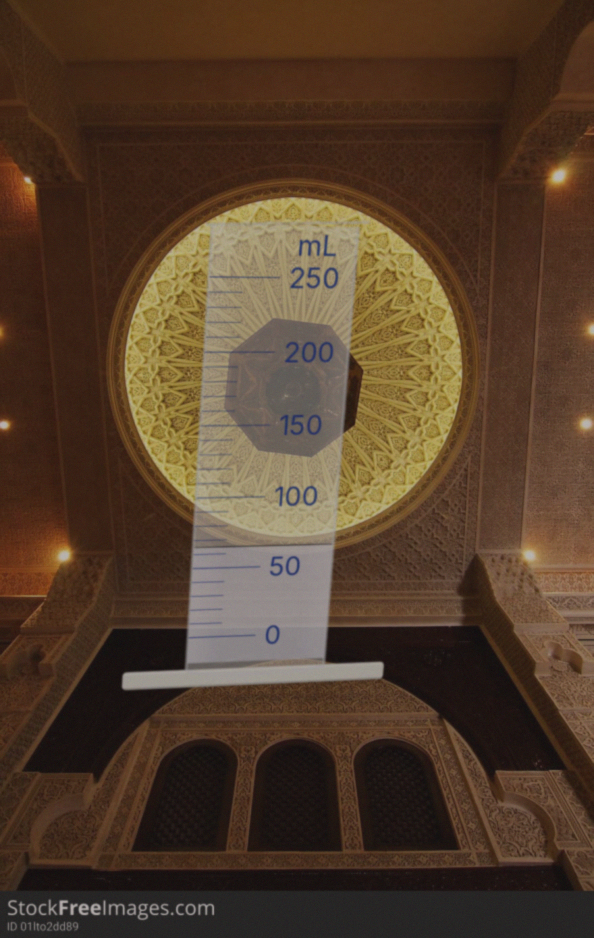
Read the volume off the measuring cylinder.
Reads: 65 mL
